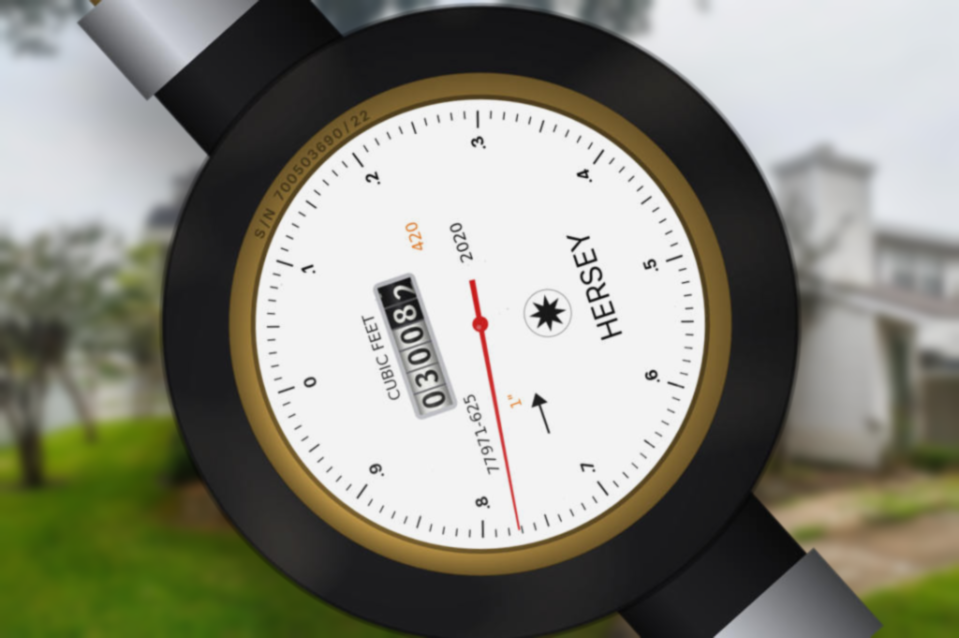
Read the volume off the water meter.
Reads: 30081.77 ft³
